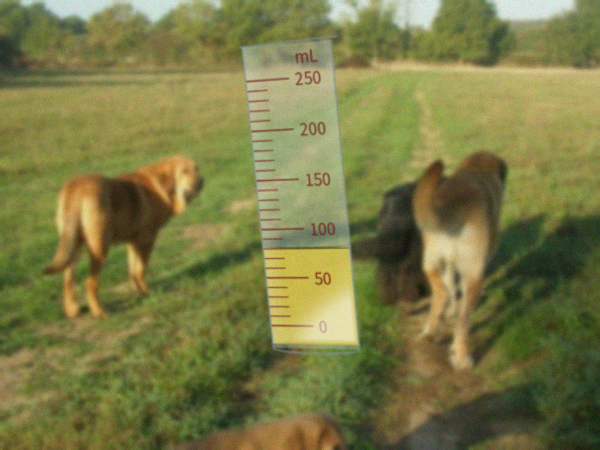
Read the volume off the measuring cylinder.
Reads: 80 mL
